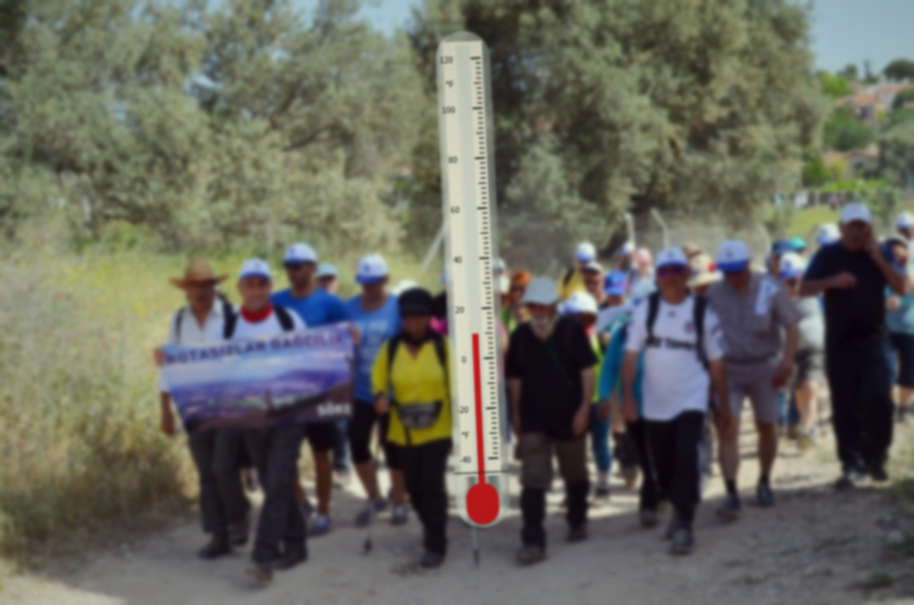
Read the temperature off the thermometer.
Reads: 10 °F
